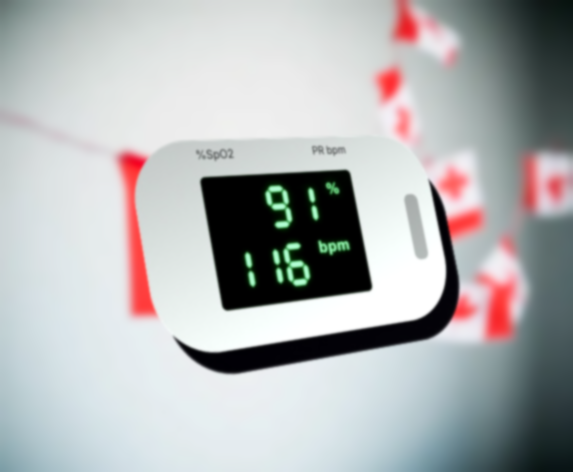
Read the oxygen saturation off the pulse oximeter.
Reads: 91 %
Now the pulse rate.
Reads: 116 bpm
